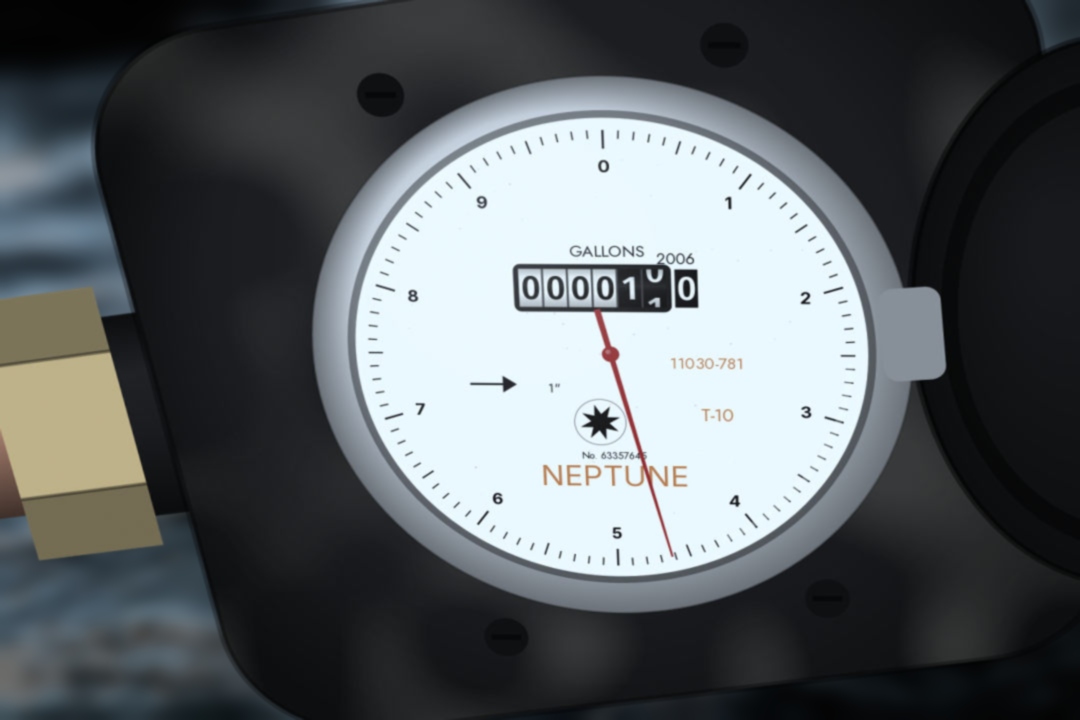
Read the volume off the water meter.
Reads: 104.6 gal
